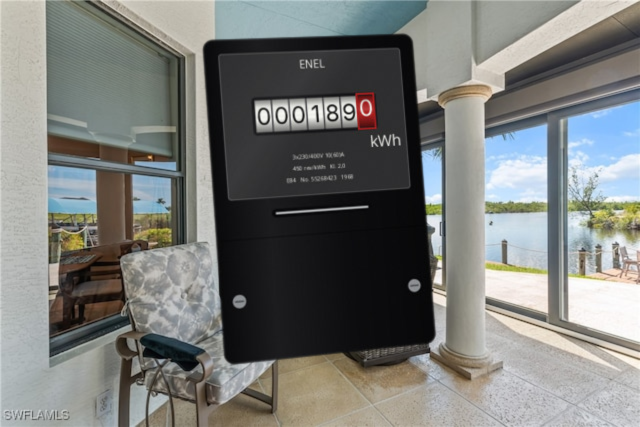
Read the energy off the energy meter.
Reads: 189.0 kWh
